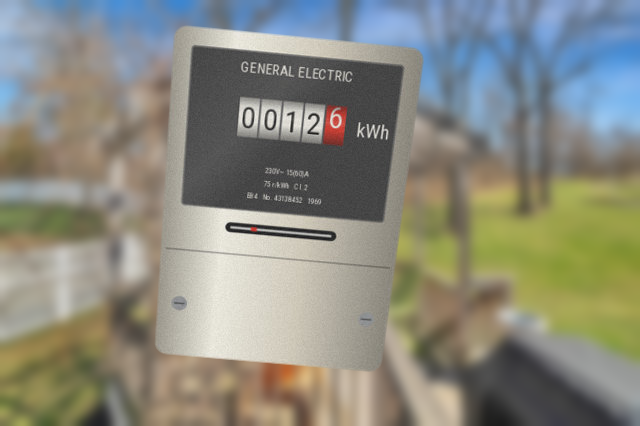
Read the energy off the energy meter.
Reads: 12.6 kWh
